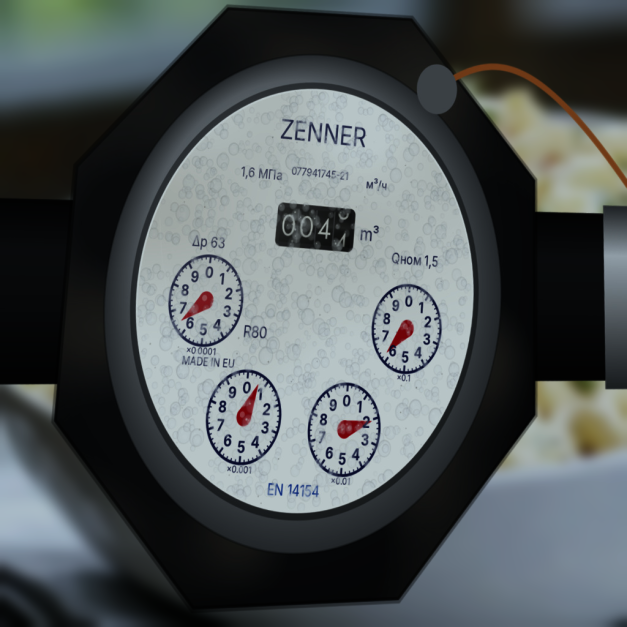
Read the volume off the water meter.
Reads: 43.6206 m³
